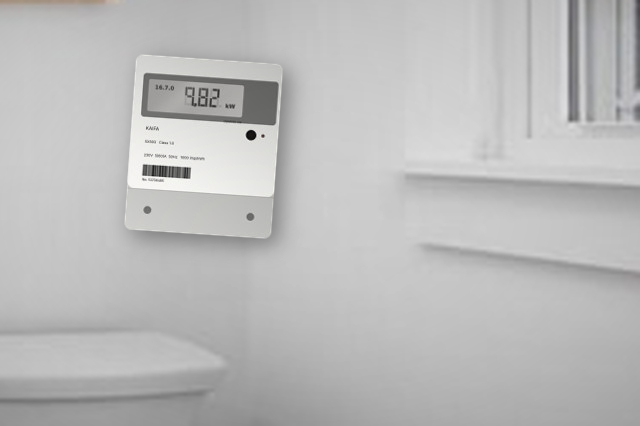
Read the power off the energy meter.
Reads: 9.82 kW
